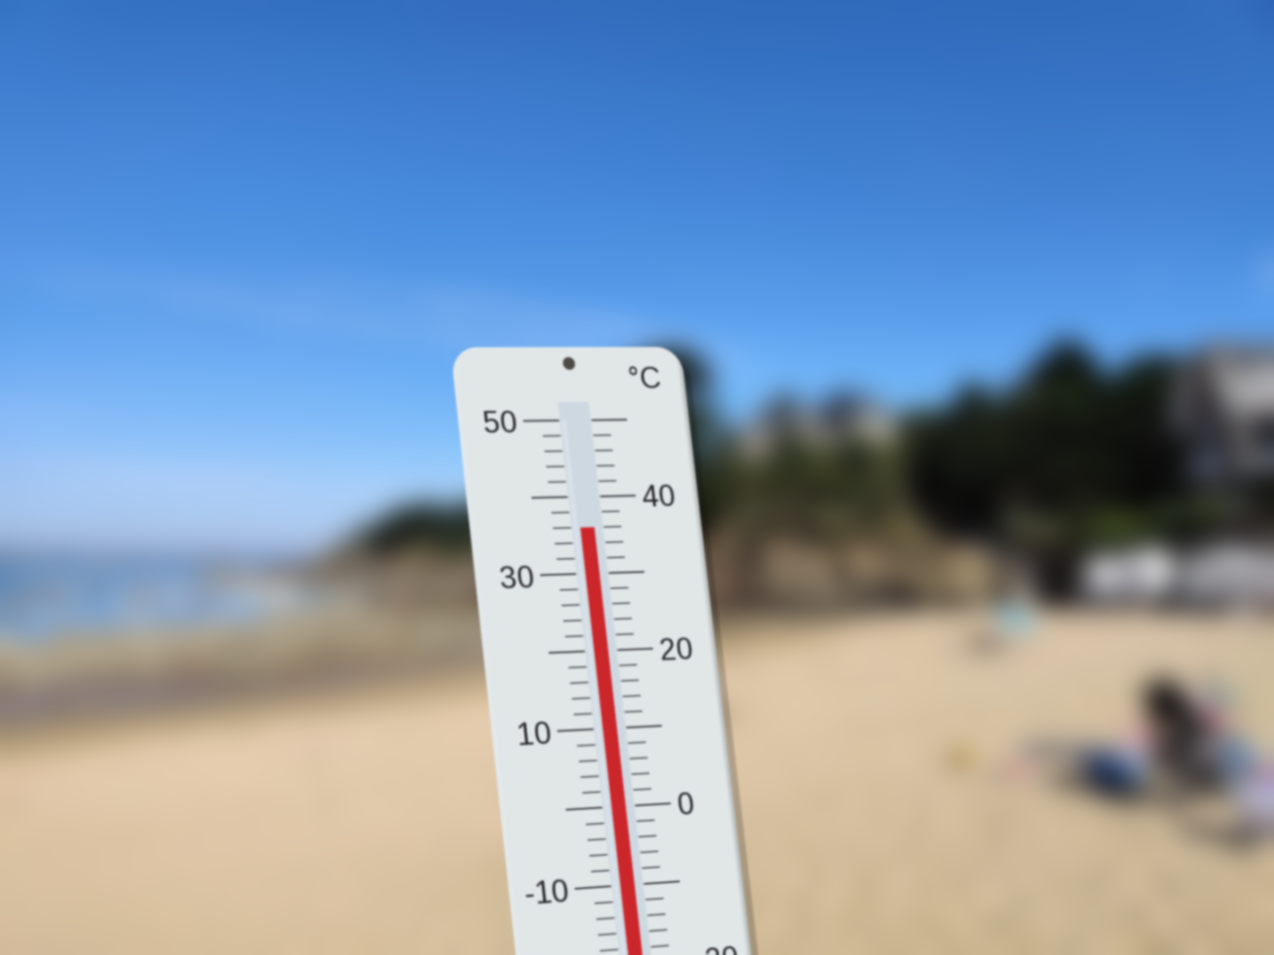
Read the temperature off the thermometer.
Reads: 36 °C
